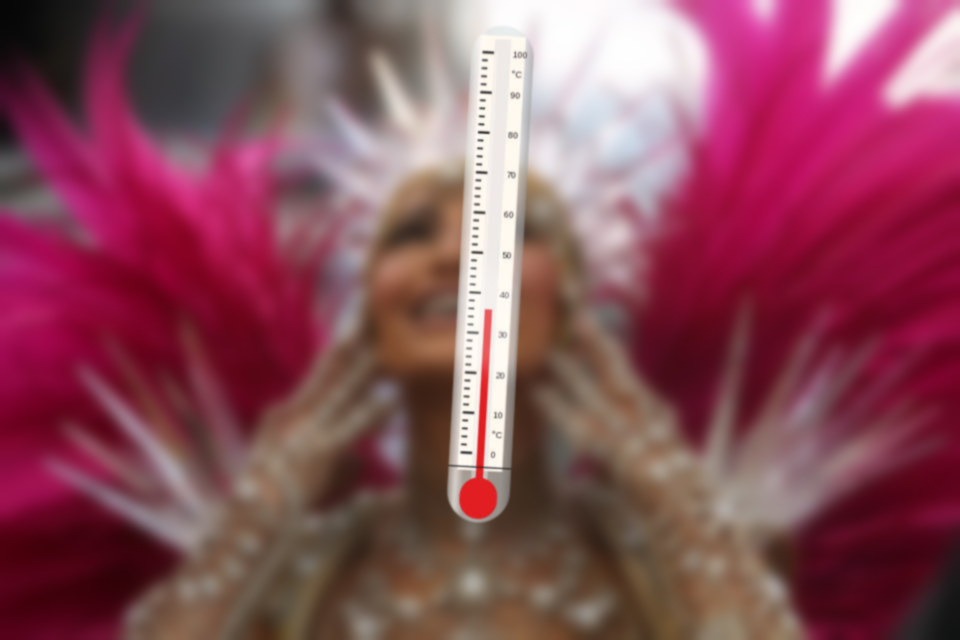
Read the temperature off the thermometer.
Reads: 36 °C
